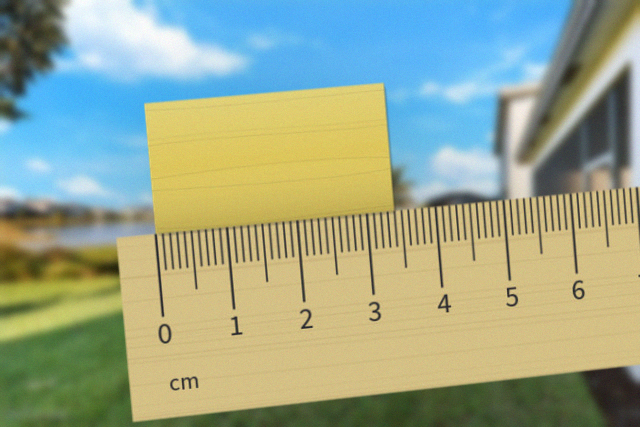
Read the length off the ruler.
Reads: 3.4 cm
